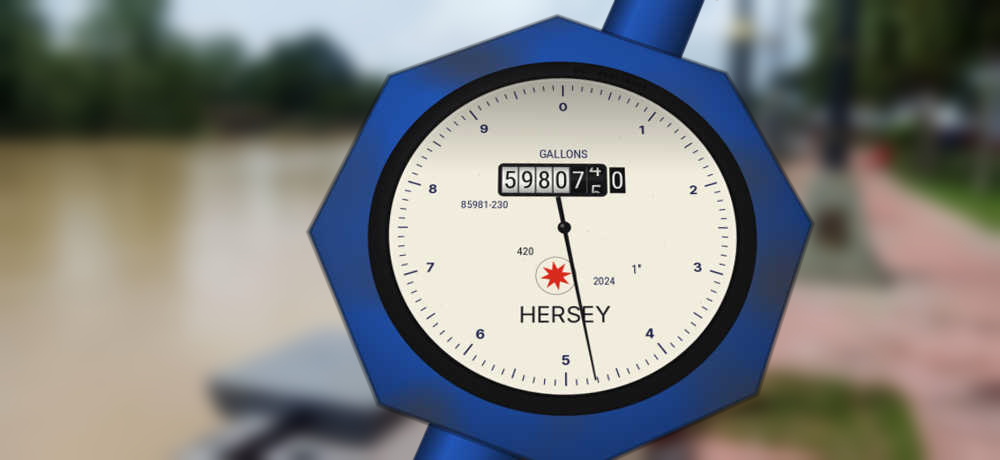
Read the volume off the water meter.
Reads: 5980744.7 gal
